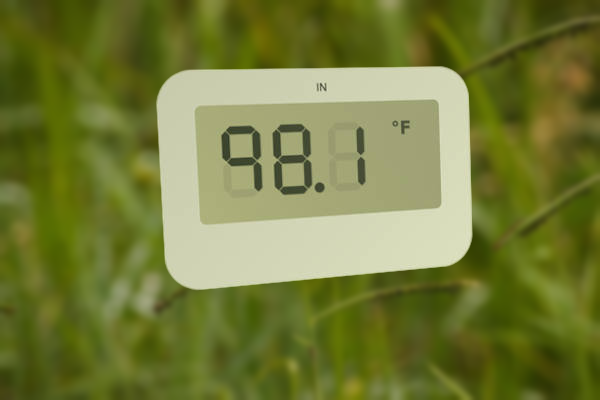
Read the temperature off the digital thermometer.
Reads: 98.1 °F
